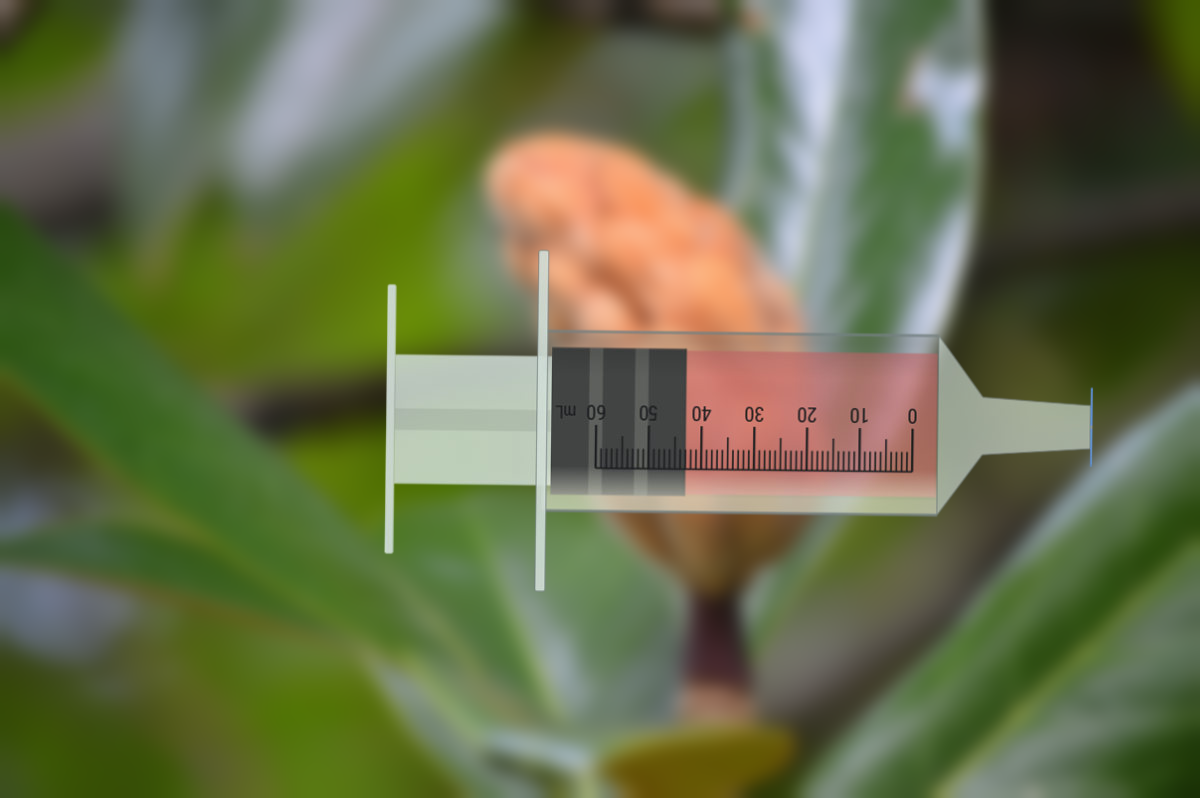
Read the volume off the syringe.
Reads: 43 mL
